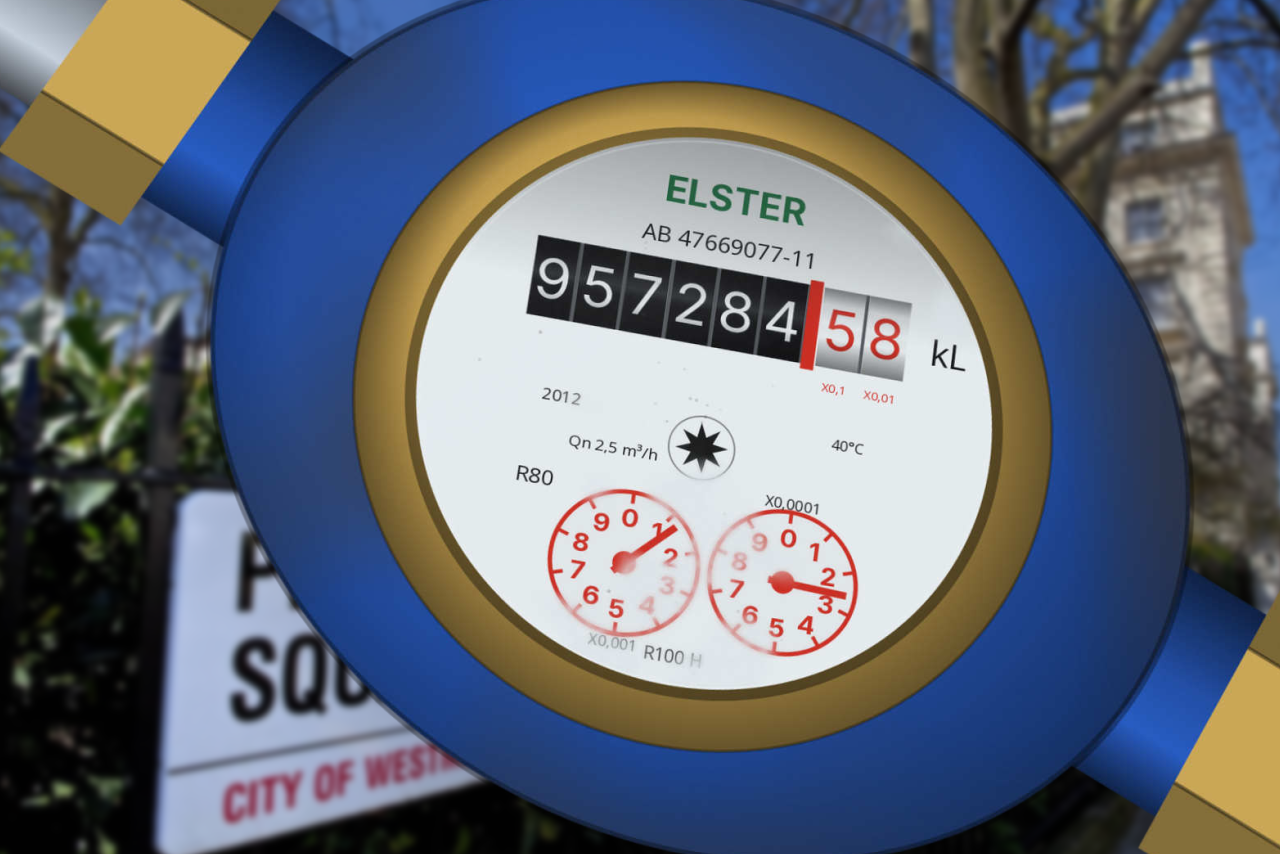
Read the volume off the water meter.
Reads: 957284.5812 kL
